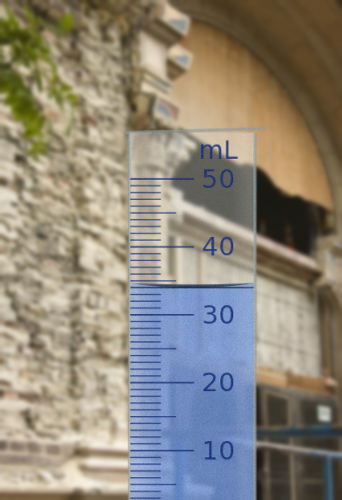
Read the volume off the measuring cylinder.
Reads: 34 mL
